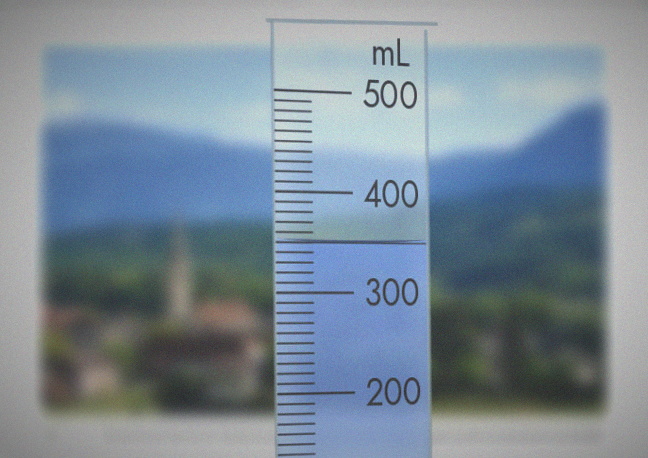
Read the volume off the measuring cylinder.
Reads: 350 mL
